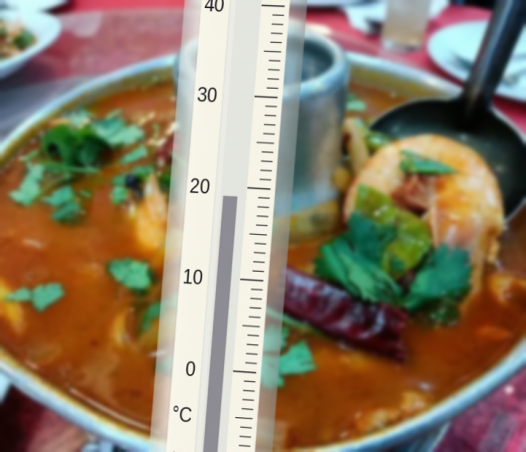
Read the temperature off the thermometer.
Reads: 19 °C
